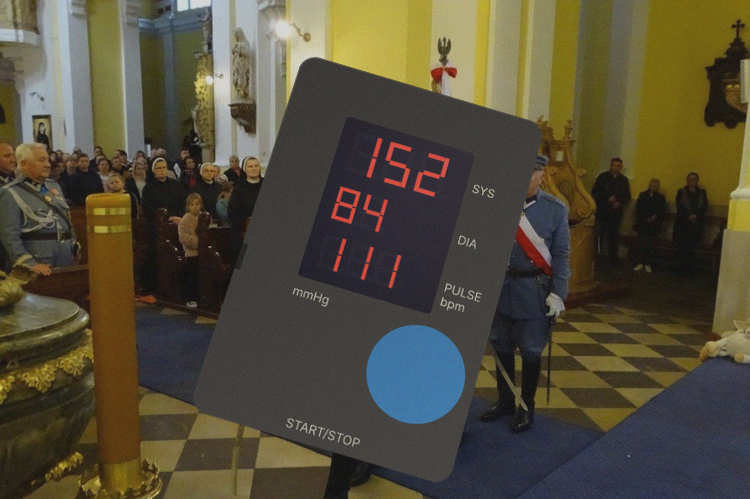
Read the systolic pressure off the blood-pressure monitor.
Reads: 152 mmHg
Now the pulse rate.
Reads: 111 bpm
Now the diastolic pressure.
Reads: 84 mmHg
